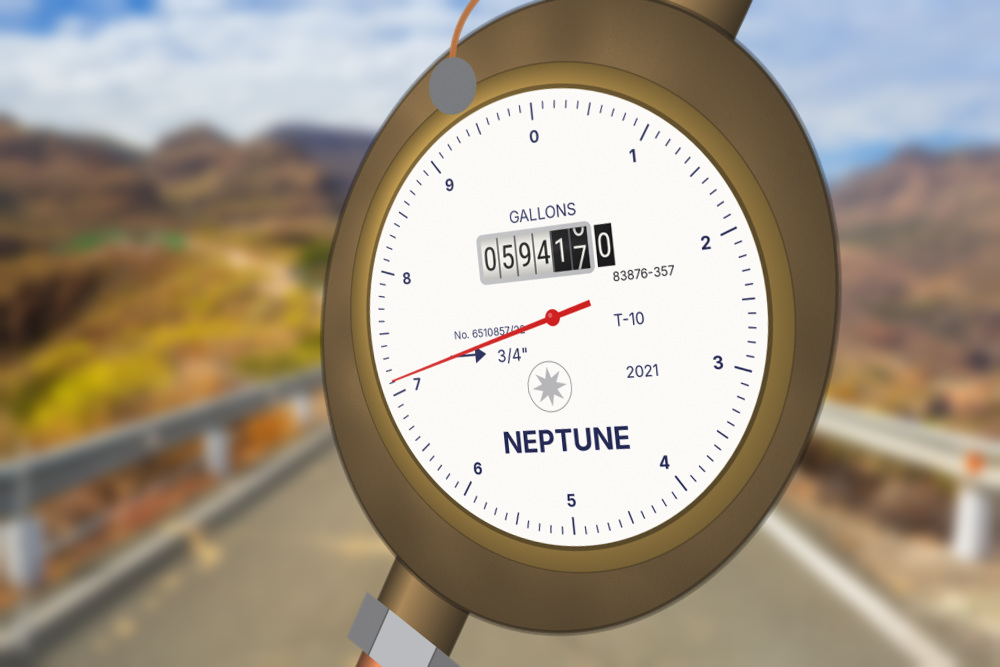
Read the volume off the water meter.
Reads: 594167.1 gal
